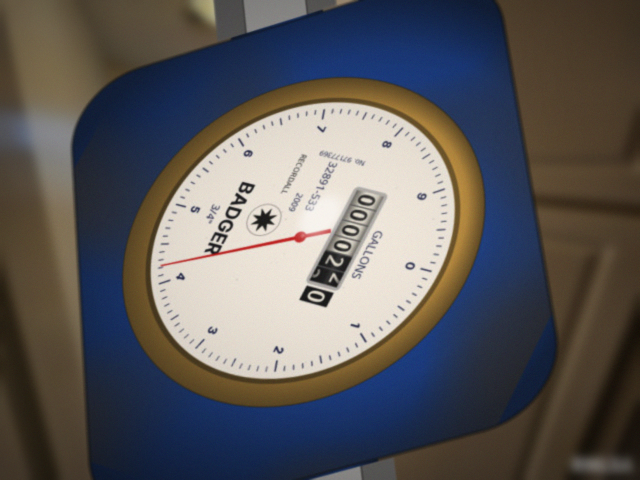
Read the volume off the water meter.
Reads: 224.2 gal
